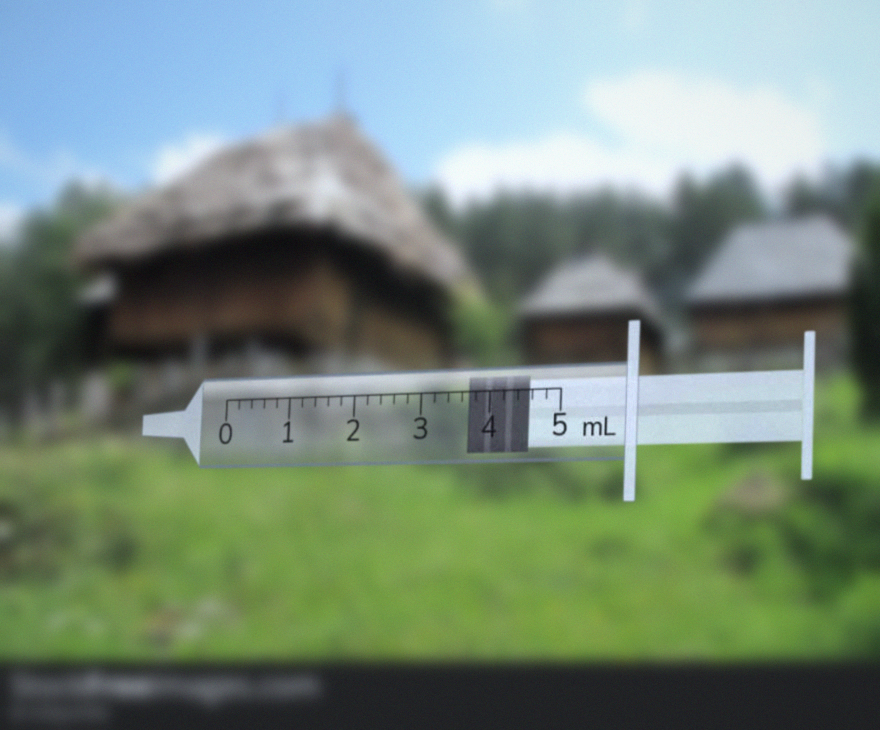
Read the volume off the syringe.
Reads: 3.7 mL
